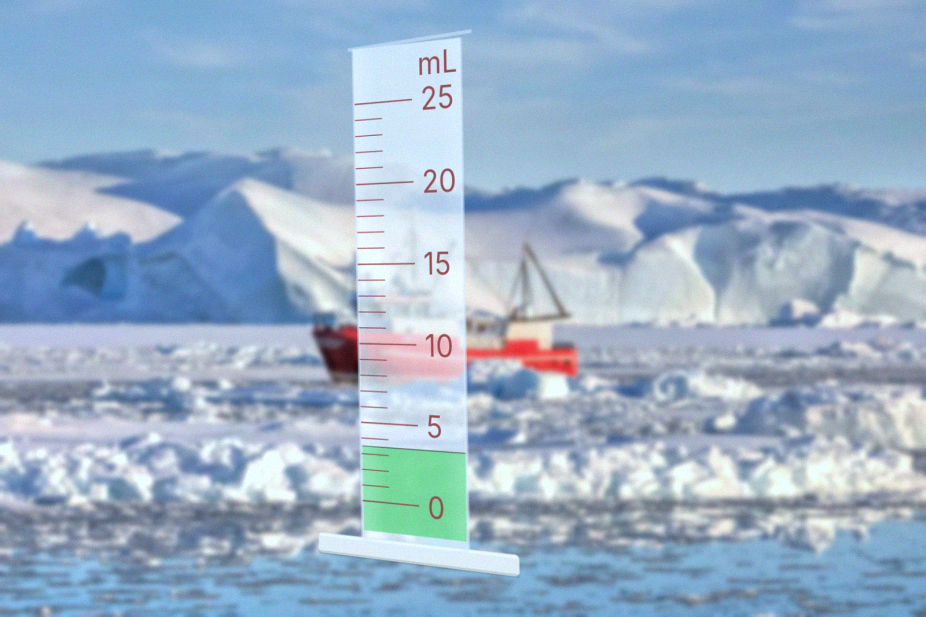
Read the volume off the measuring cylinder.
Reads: 3.5 mL
